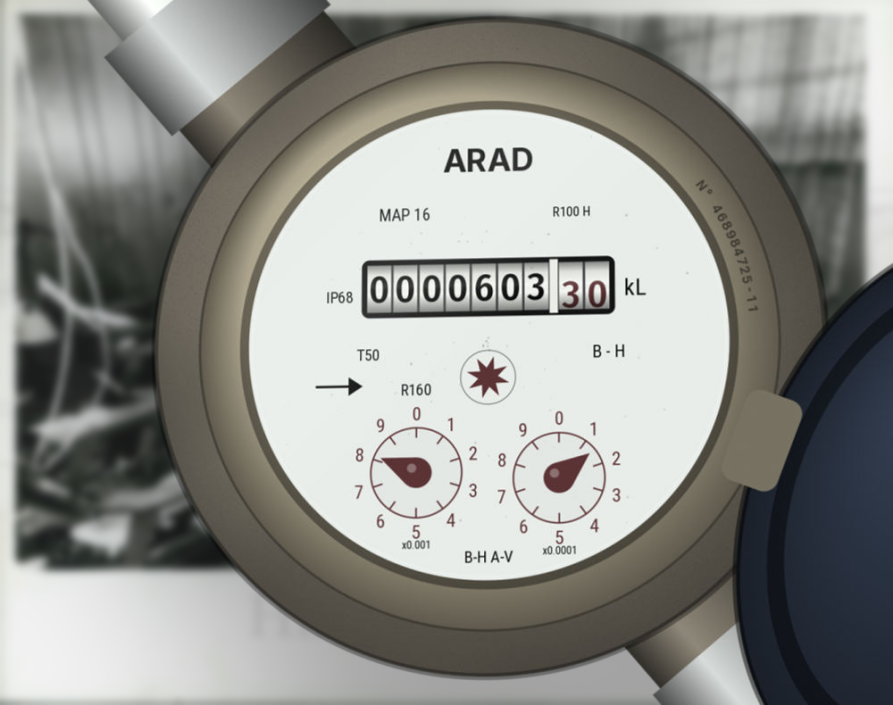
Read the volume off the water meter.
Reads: 603.2981 kL
